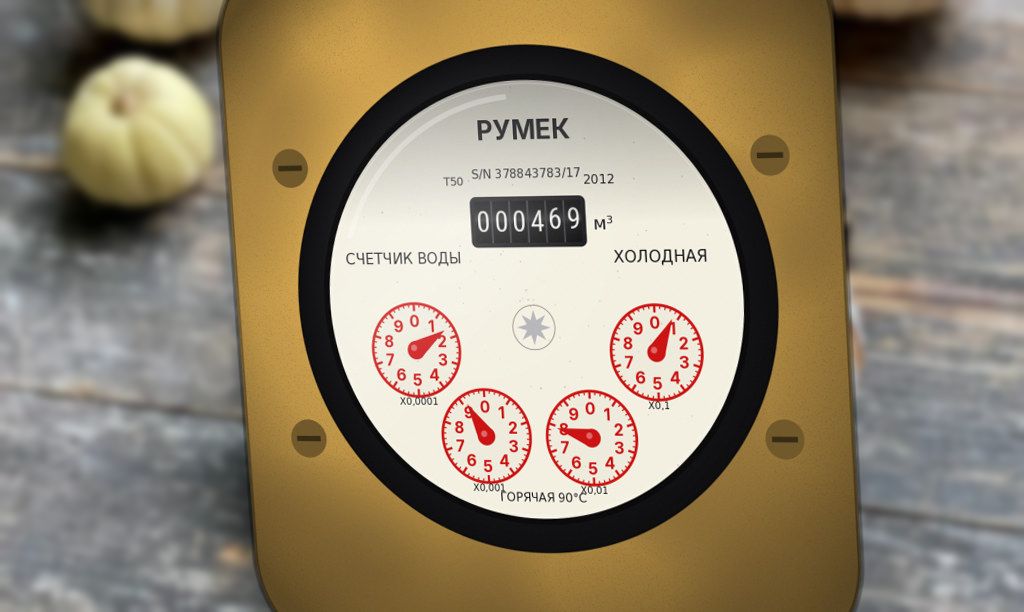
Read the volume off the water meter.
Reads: 469.0791 m³
